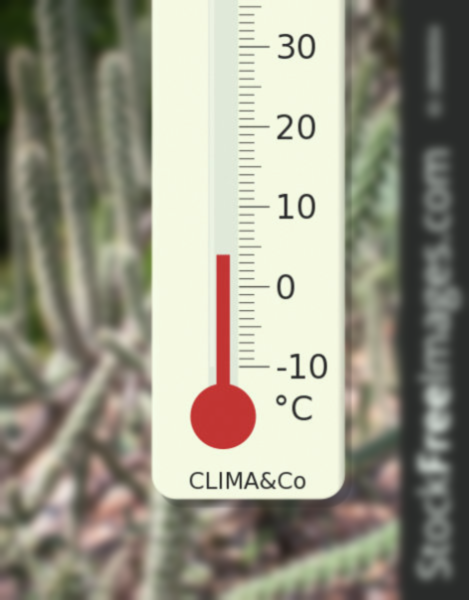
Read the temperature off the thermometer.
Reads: 4 °C
